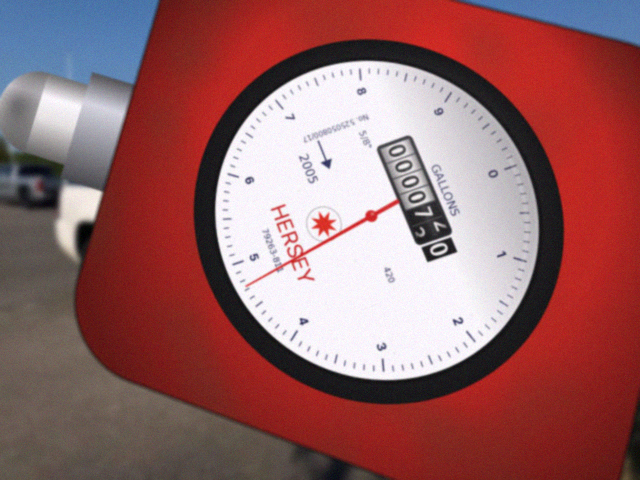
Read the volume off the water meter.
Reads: 724.7 gal
